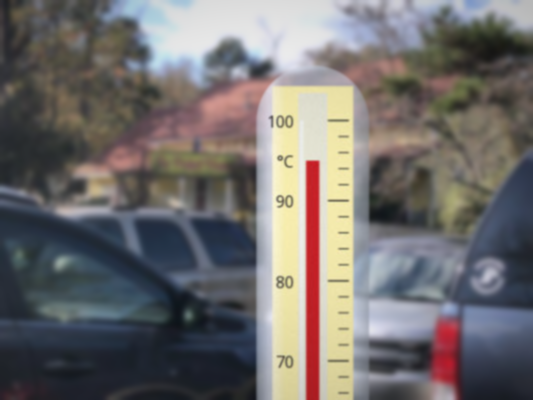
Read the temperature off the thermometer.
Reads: 95 °C
